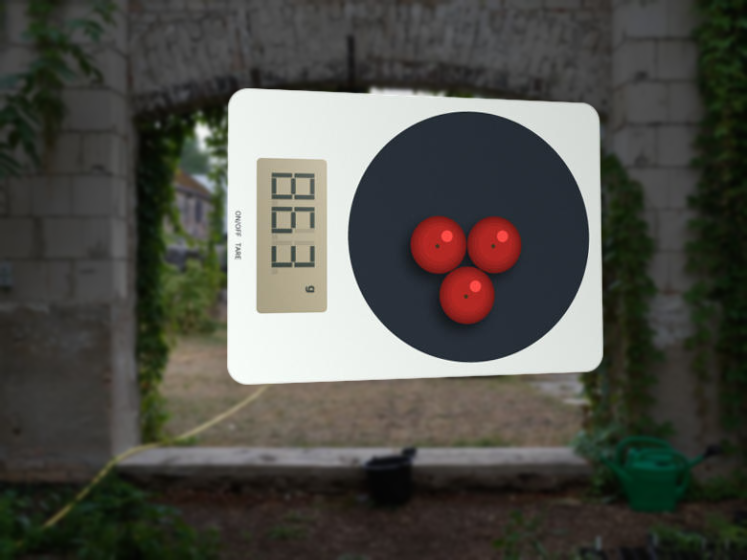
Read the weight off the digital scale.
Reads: 863 g
